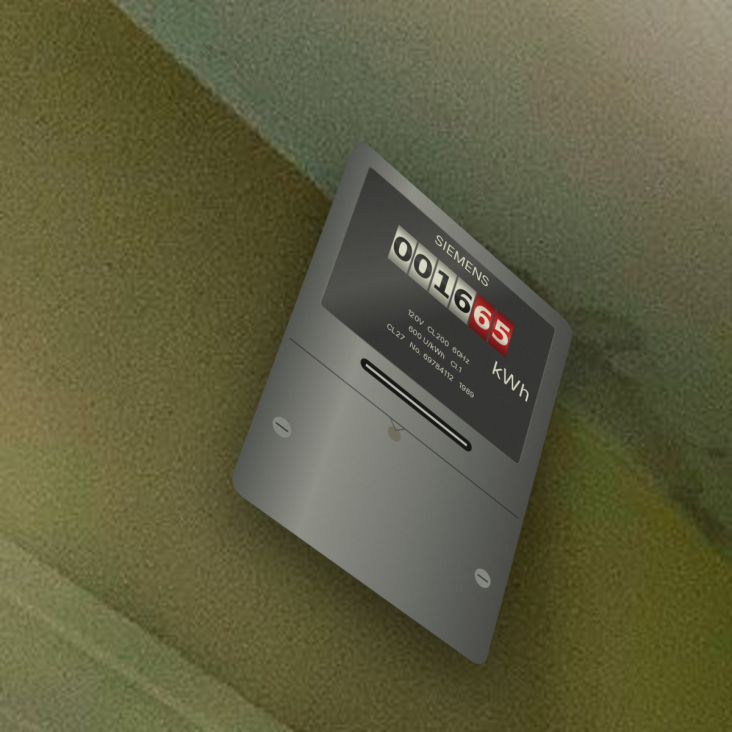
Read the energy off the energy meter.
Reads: 16.65 kWh
